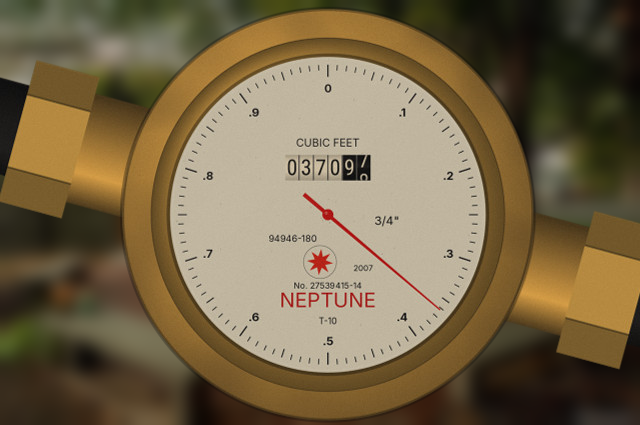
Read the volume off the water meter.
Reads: 37097.36 ft³
